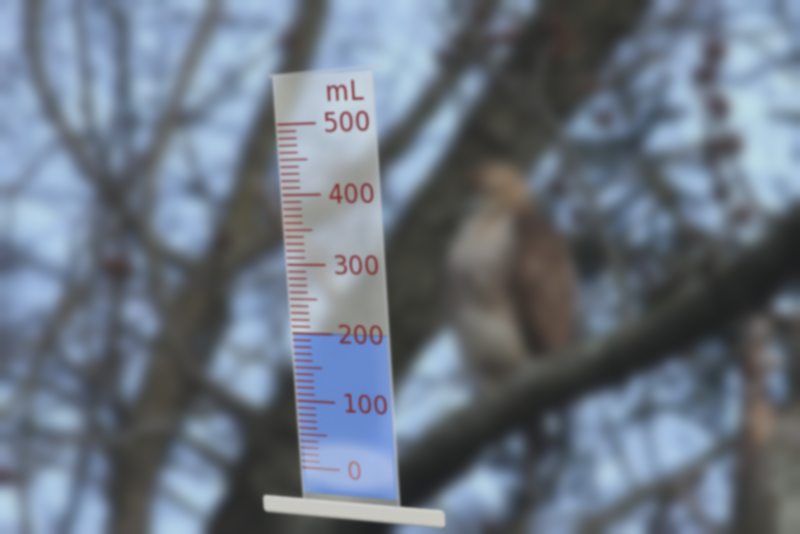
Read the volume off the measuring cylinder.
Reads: 200 mL
